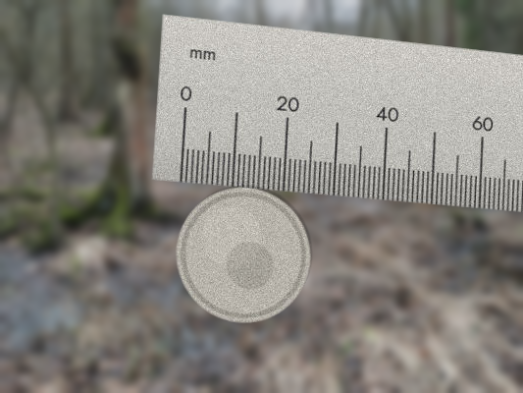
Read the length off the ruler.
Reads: 26 mm
